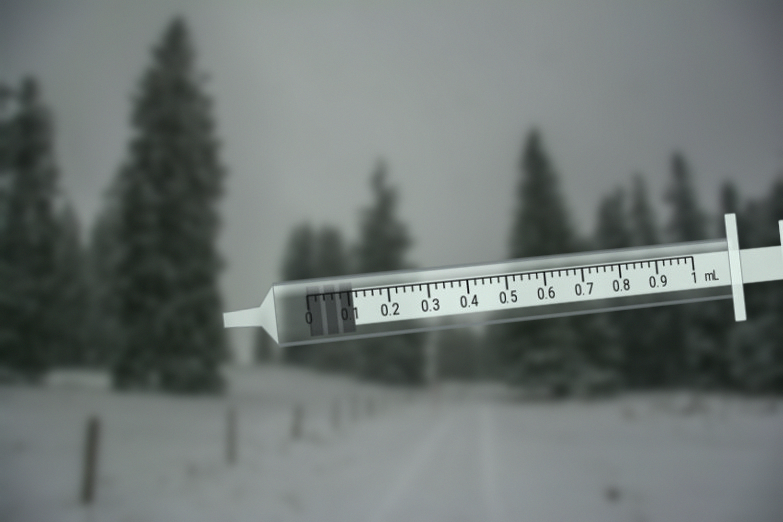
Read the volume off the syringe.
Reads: 0 mL
